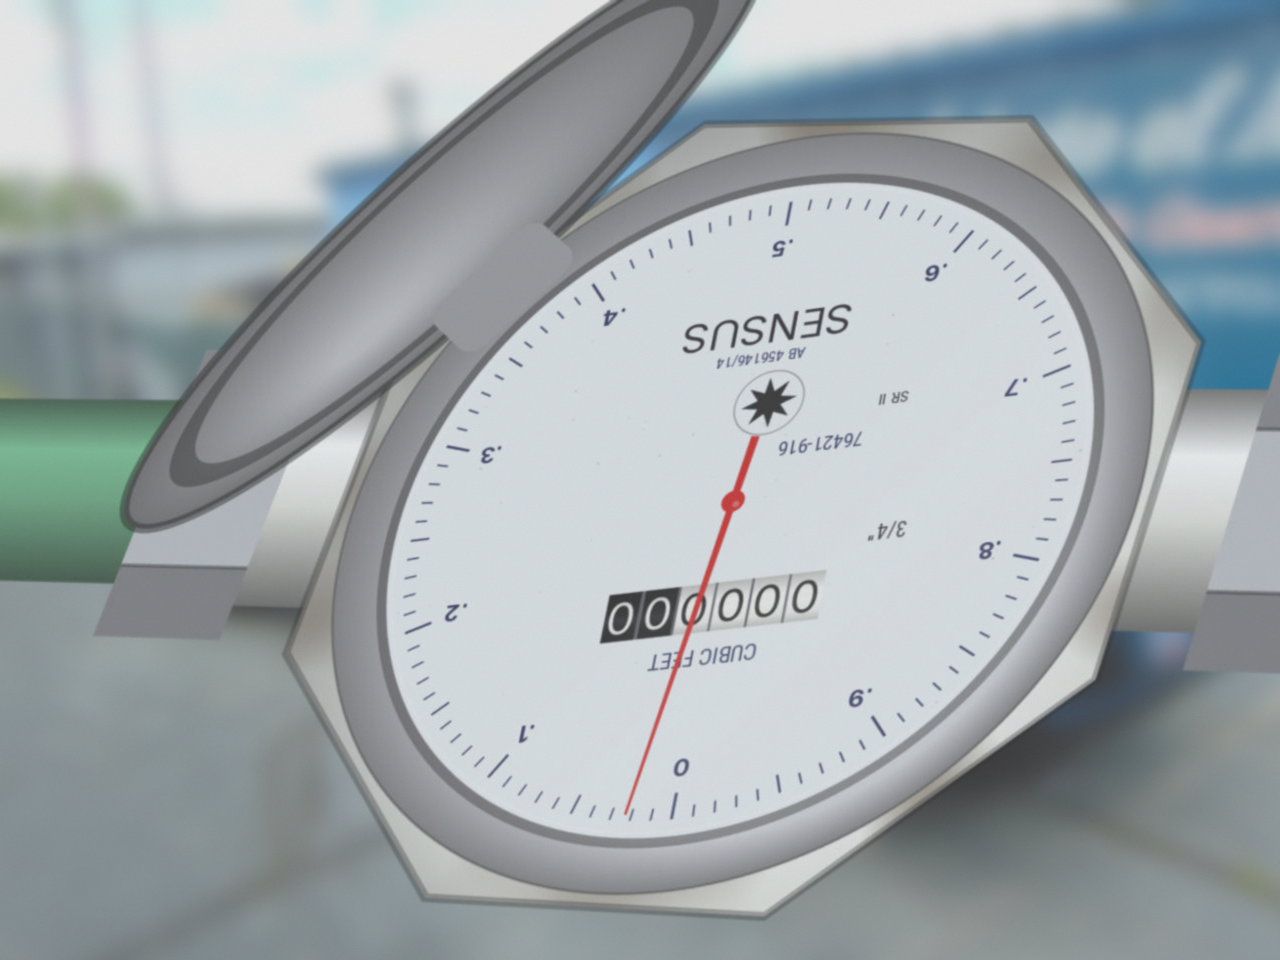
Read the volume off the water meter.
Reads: 0.02 ft³
